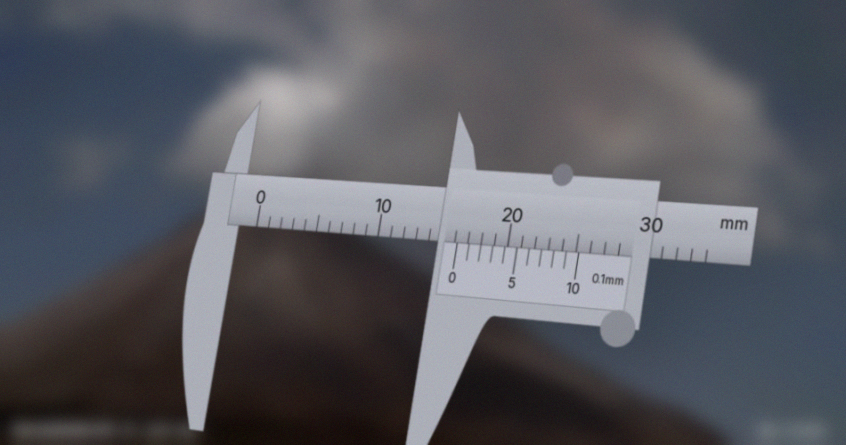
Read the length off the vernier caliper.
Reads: 16.2 mm
